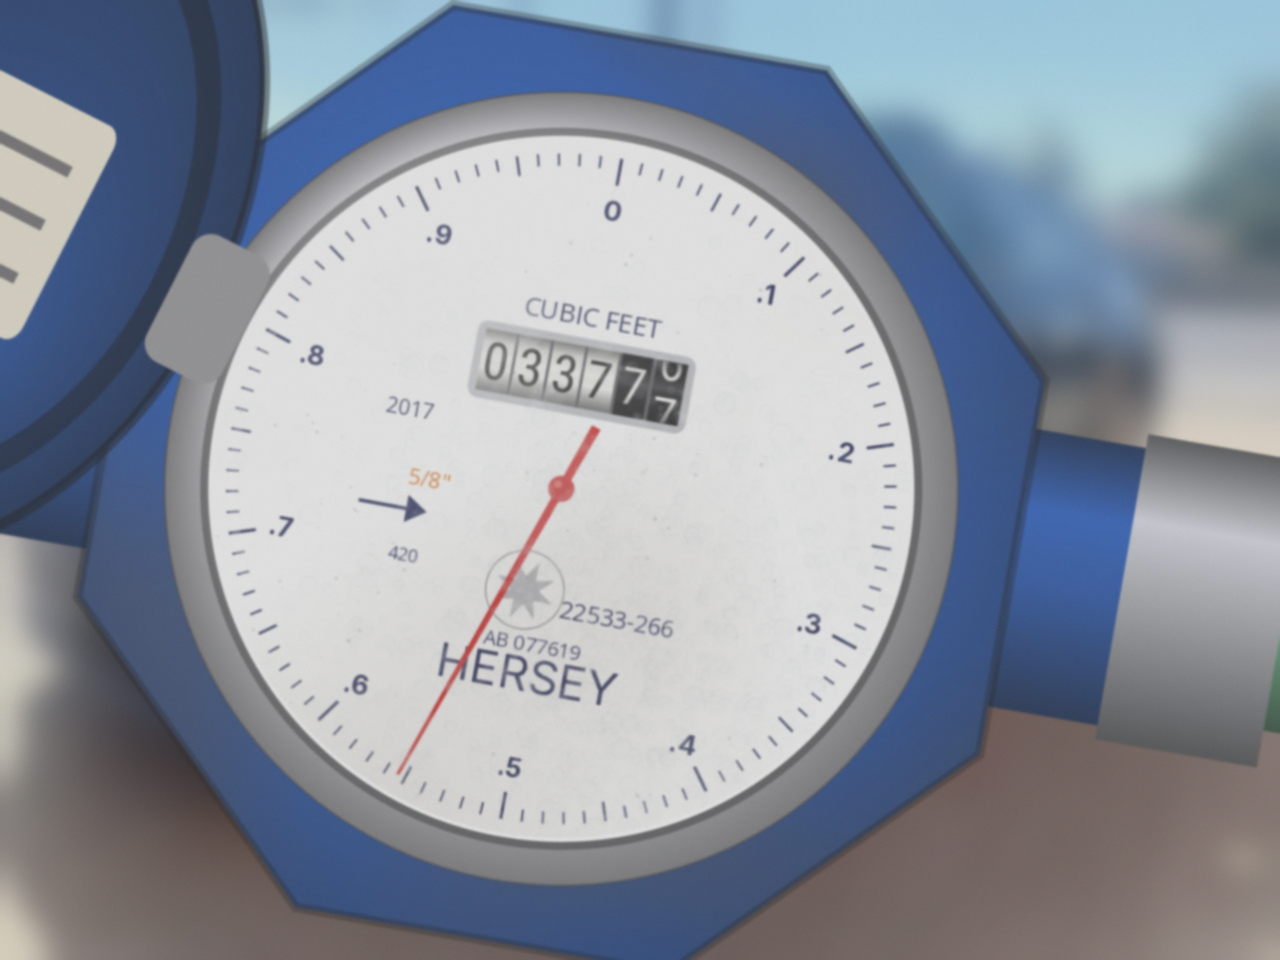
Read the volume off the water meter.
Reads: 33776.55 ft³
